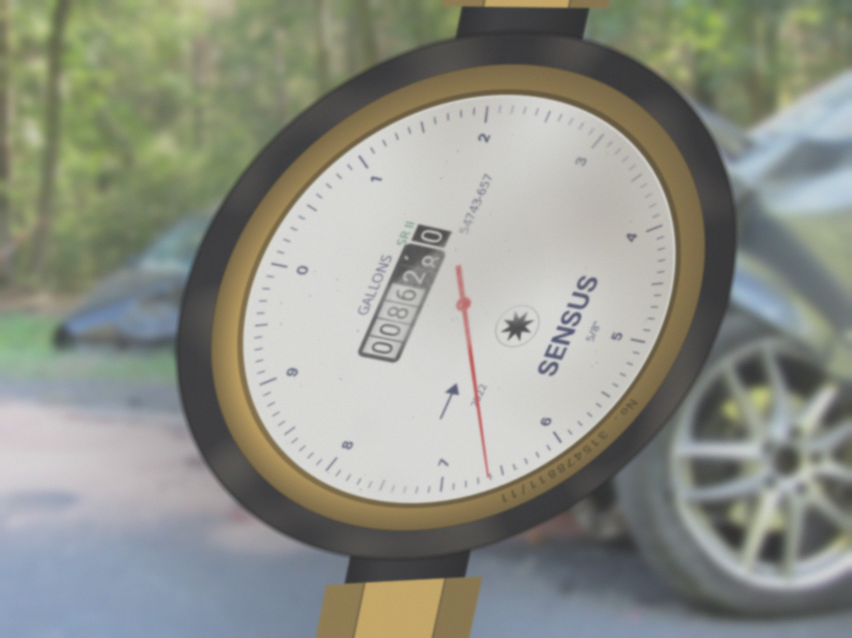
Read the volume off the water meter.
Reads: 86276.6 gal
